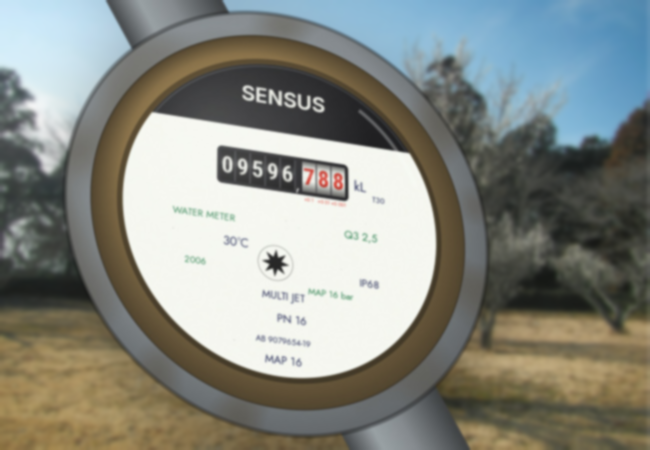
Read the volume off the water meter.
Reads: 9596.788 kL
